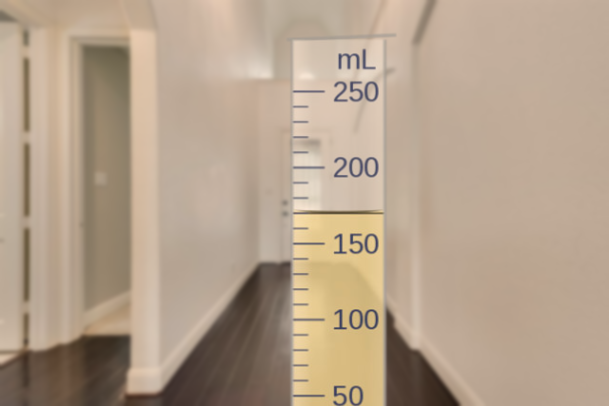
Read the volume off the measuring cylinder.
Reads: 170 mL
